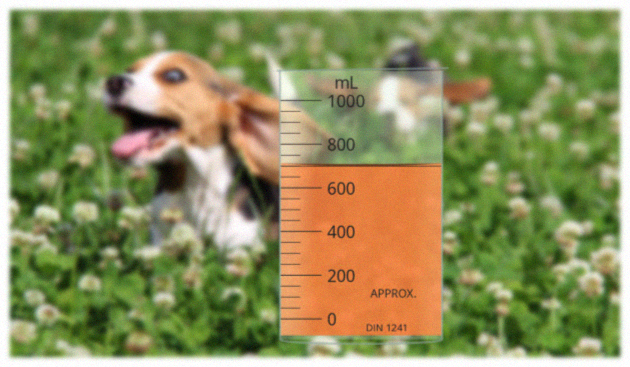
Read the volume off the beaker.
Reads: 700 mL
